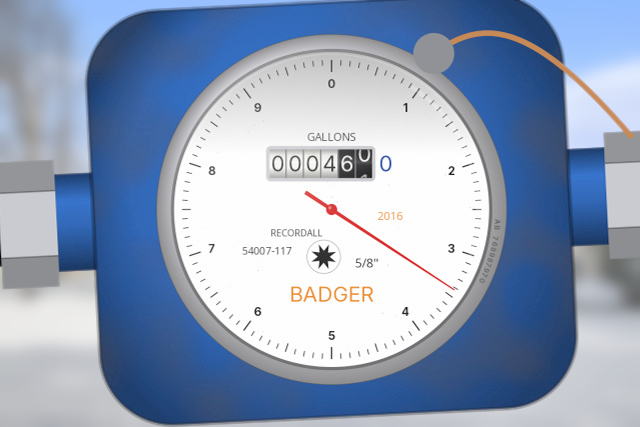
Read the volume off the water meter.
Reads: 4603.4 gal
